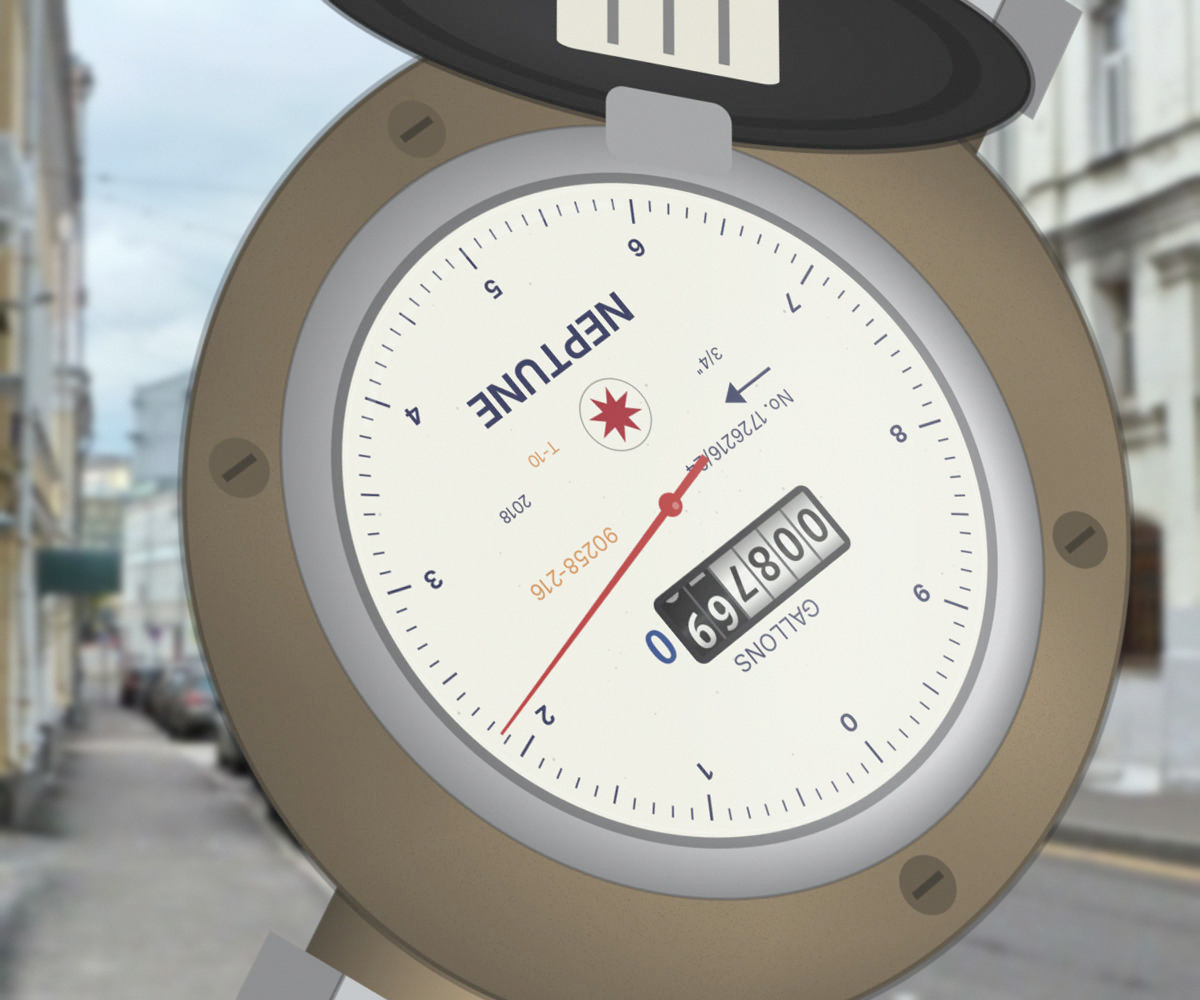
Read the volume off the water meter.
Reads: 87692.1 gal
